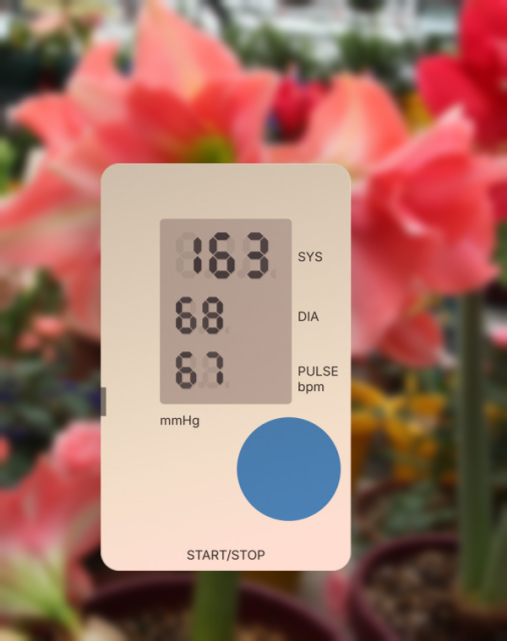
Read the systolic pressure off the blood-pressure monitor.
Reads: 163 mmHg
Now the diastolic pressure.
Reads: 68 mmHg
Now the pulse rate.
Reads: 67 bpm
